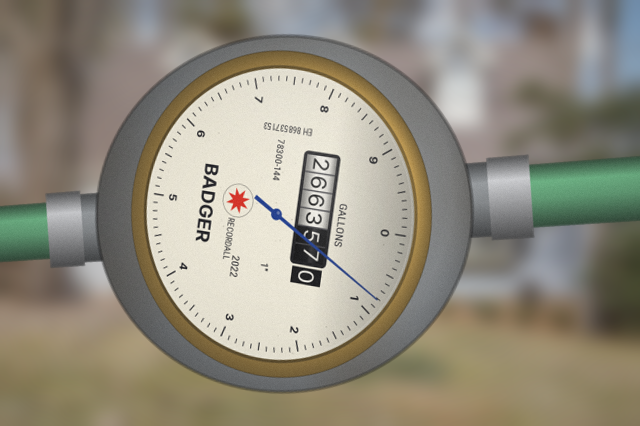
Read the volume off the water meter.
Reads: 2663570.8 gal
